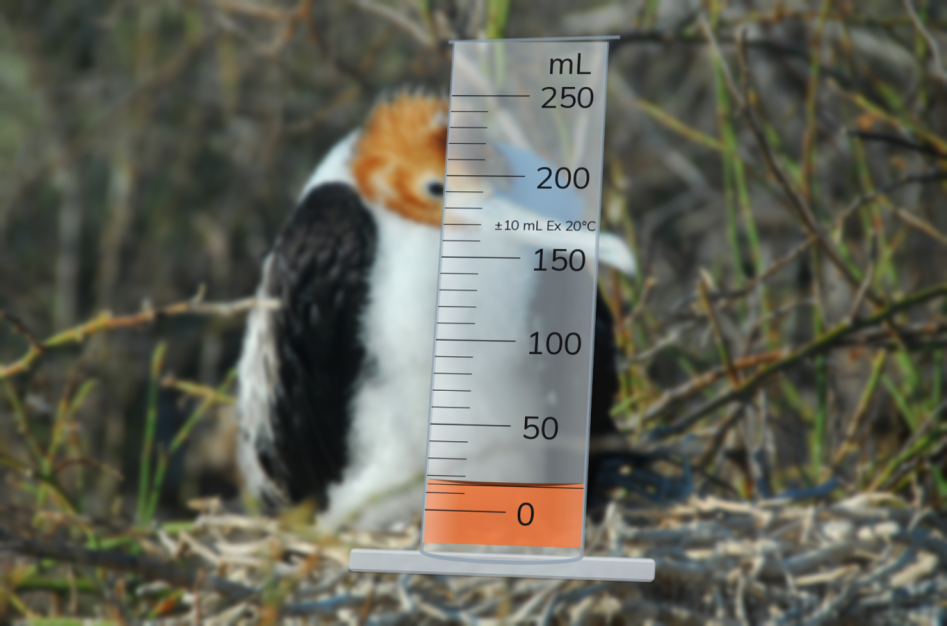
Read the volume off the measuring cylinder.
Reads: 15 mL
